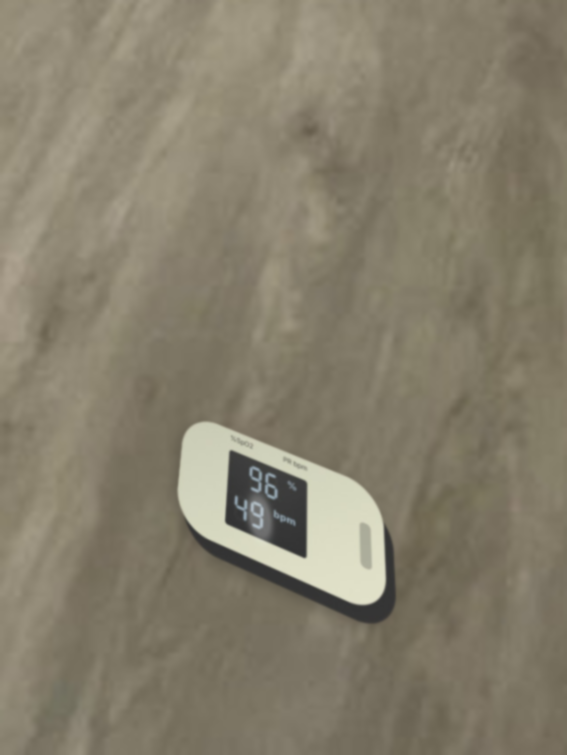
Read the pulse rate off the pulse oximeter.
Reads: 49 bpm
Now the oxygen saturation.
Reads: 96 %
